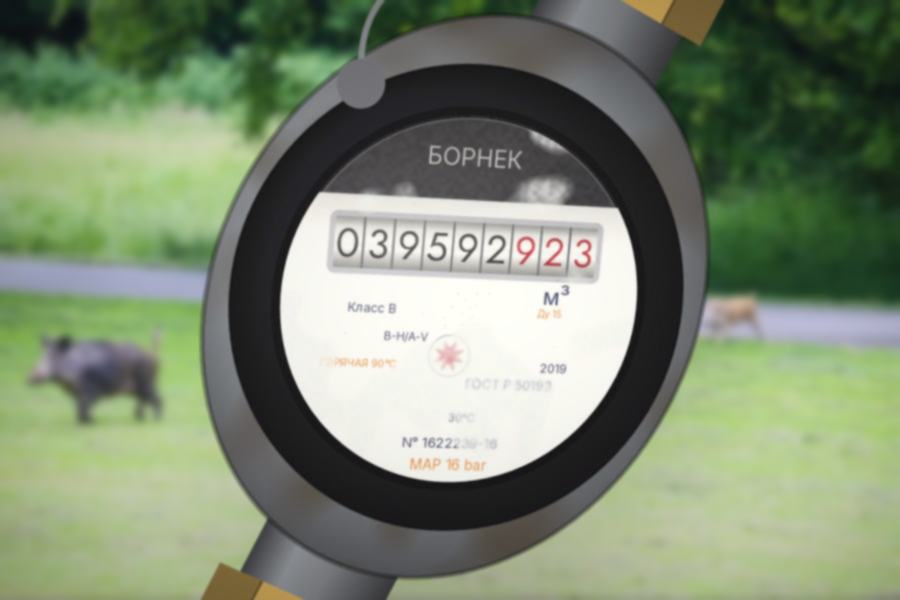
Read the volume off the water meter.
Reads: 39592.923 m³
